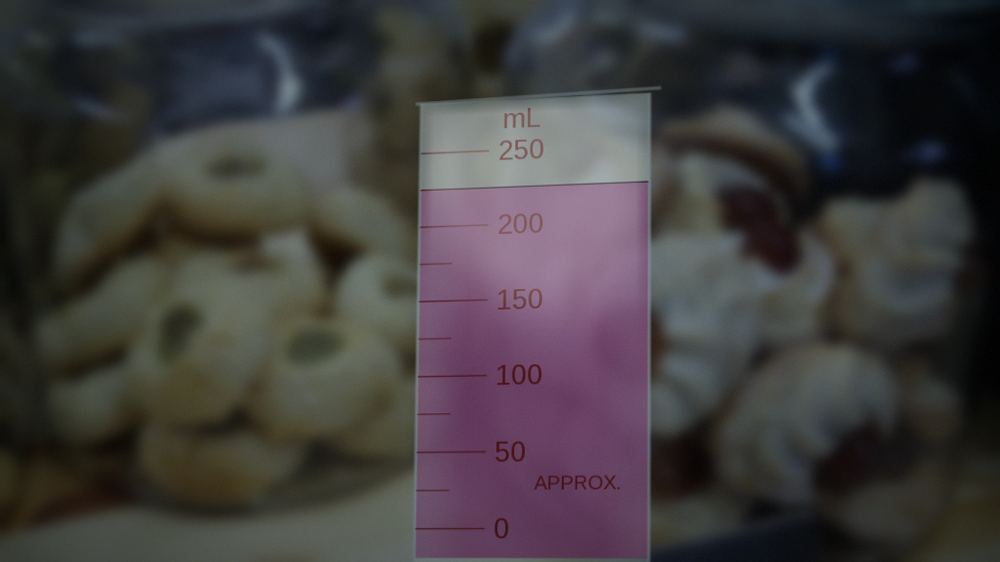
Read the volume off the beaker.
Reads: 225 mL
